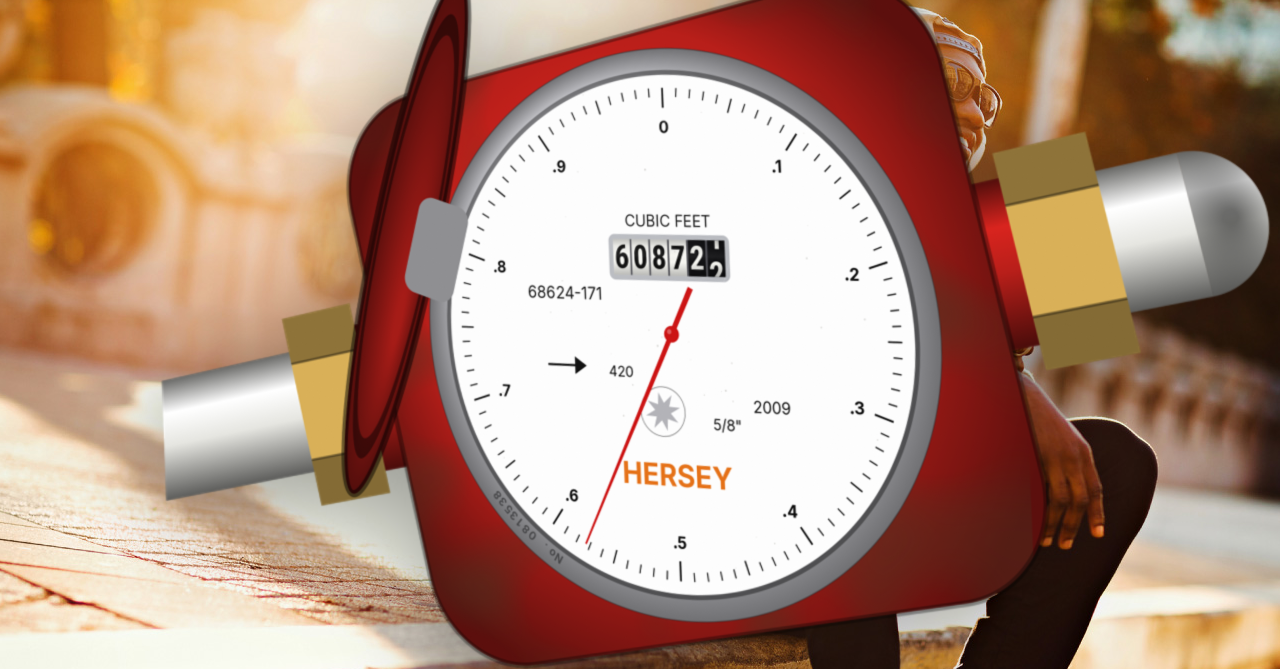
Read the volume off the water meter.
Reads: 608721.57 ft³
